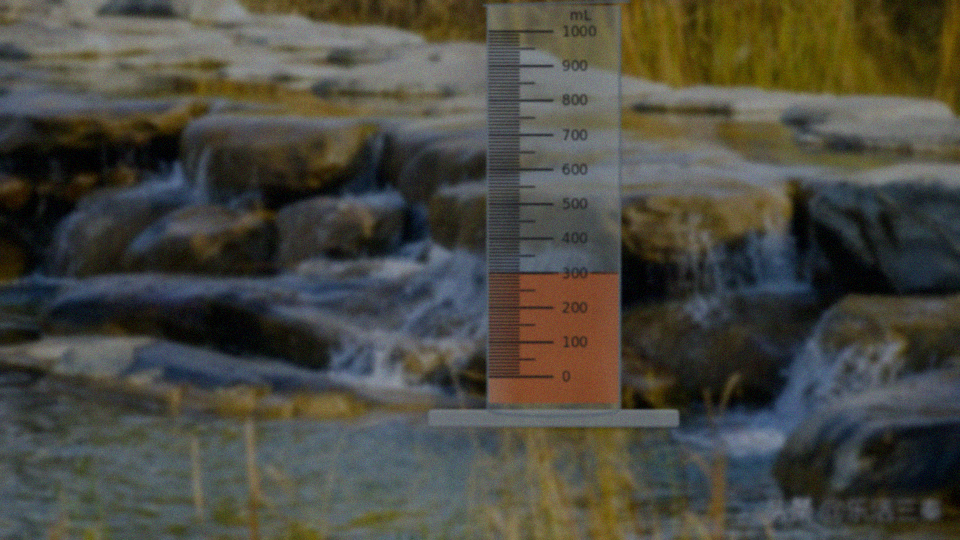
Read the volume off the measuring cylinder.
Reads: 300 mL
